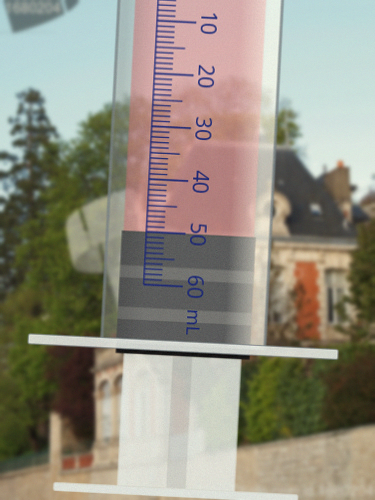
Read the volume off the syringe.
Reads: 50 mL
